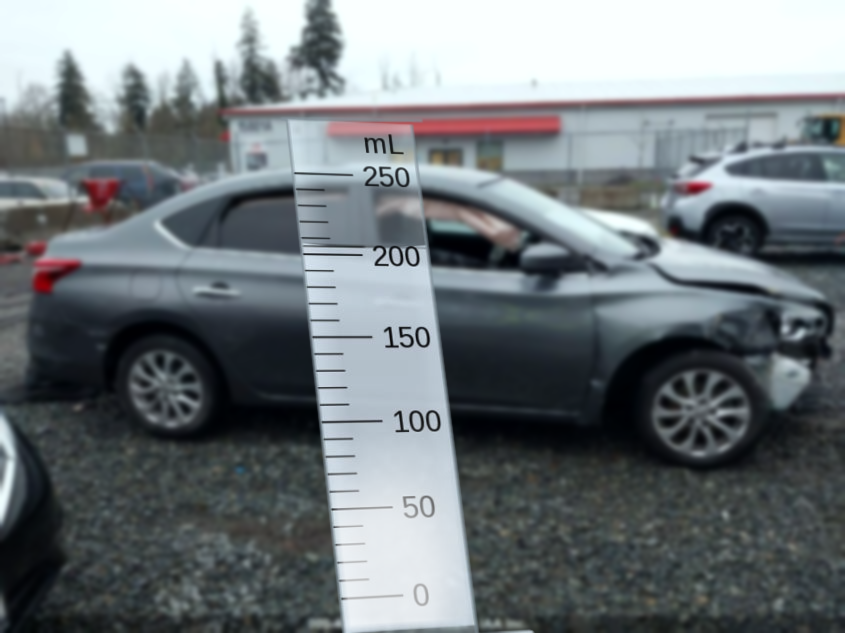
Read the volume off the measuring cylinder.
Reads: 205 mL
